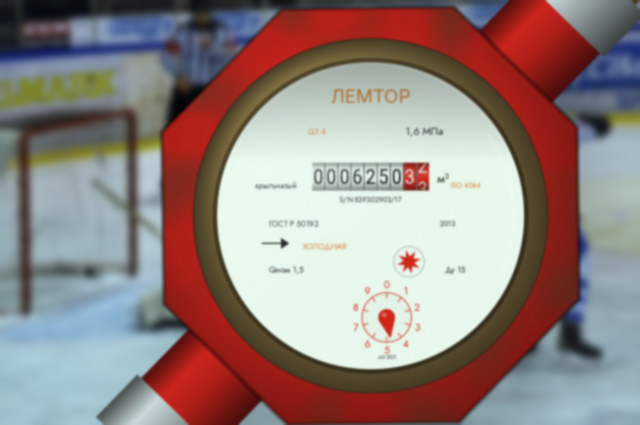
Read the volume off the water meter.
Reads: 6250.324 m³
